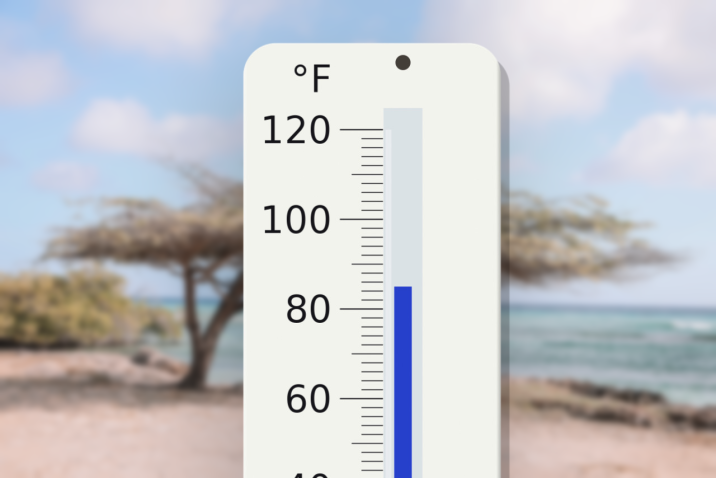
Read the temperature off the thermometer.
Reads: 85 °F
